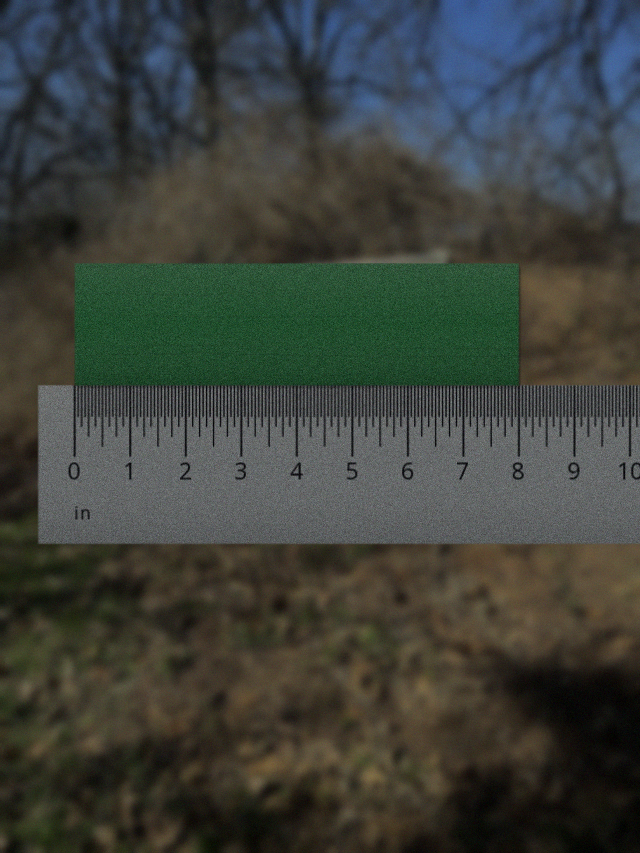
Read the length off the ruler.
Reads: 8 in
